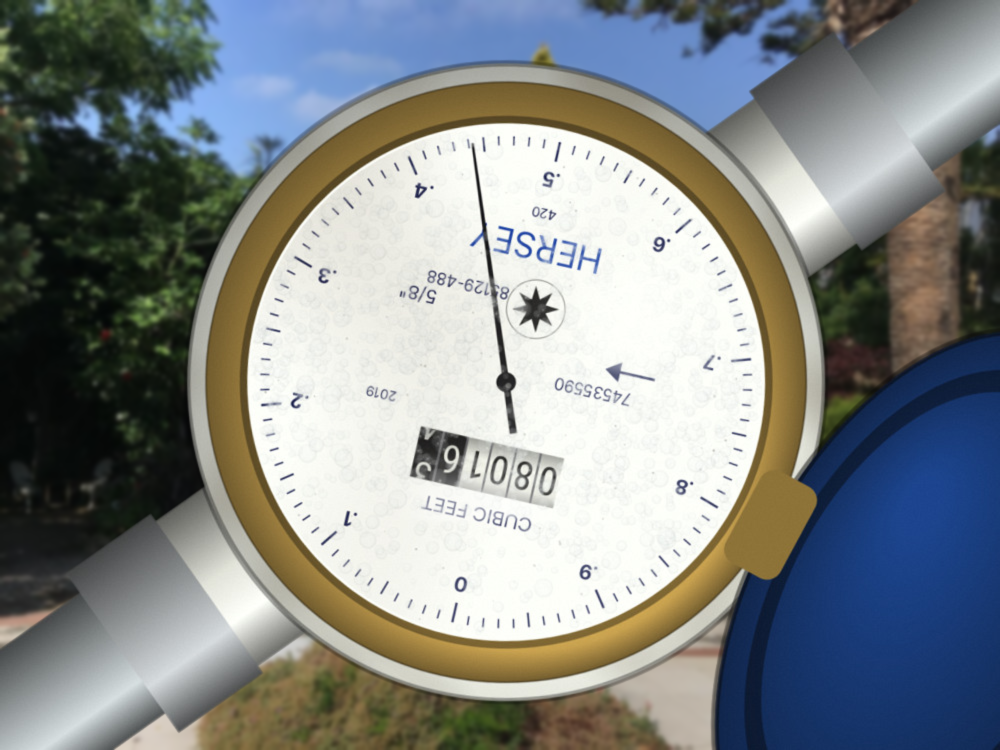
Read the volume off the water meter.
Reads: 80163.44 ft³
